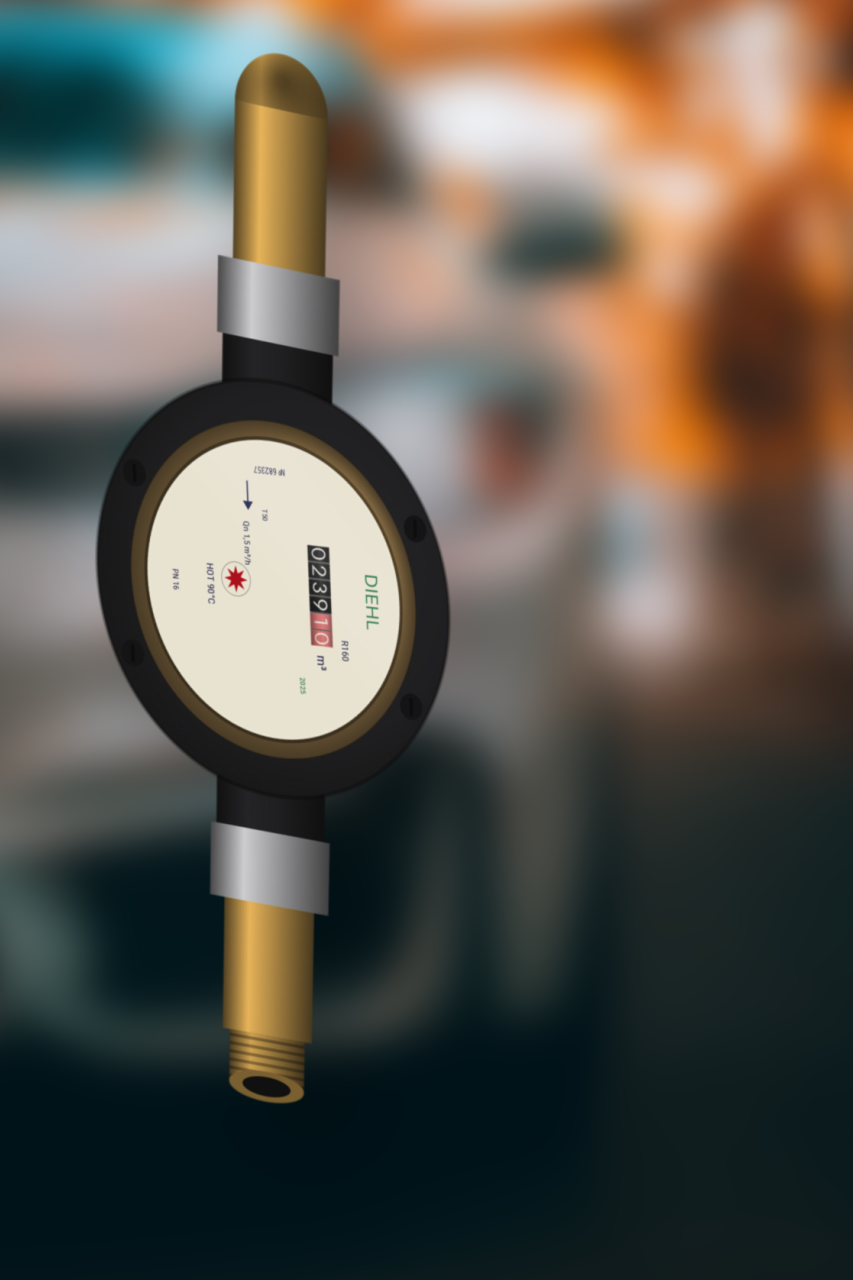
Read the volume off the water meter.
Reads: 239.10 m³
